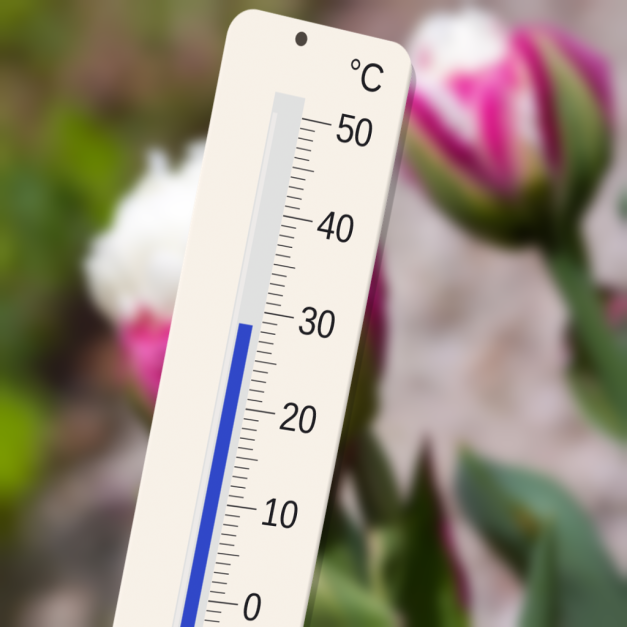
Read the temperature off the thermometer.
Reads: 28.5 °C
